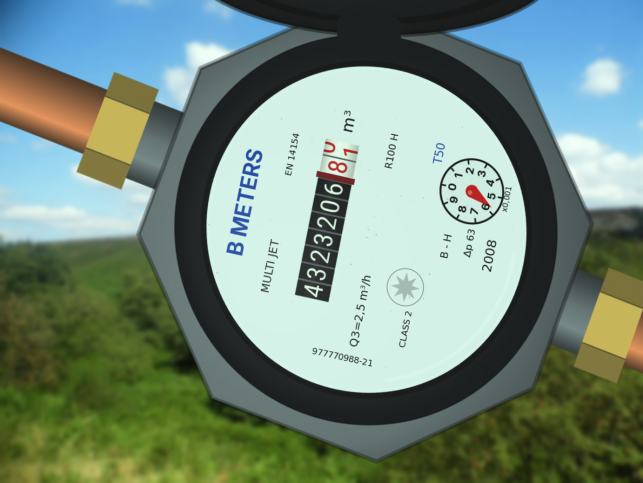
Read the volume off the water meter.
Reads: 4323206.805 m³
